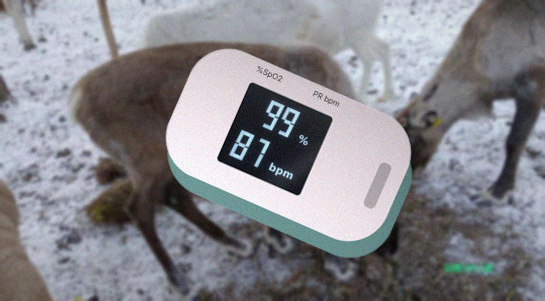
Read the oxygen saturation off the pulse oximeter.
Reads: 99 %
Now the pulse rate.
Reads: 87 bpm
